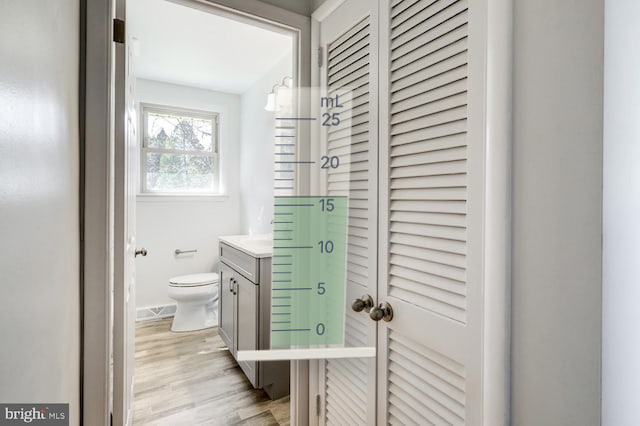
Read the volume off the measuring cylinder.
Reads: 16 mL
